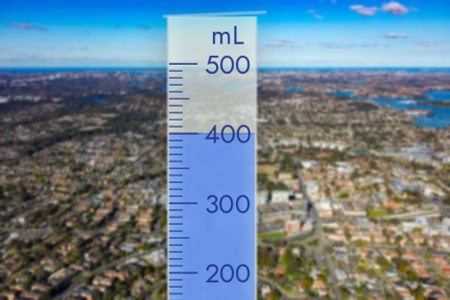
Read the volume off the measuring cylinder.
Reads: 400 mL
